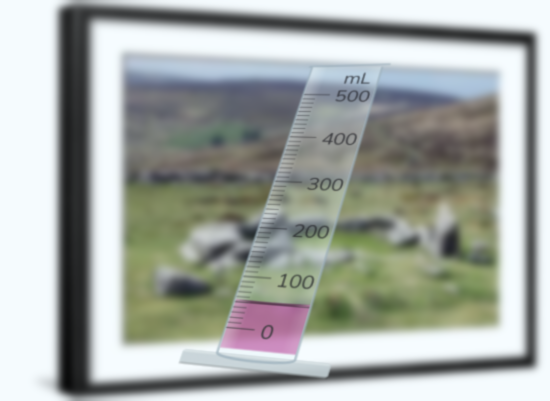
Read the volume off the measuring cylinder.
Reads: 50 mL
